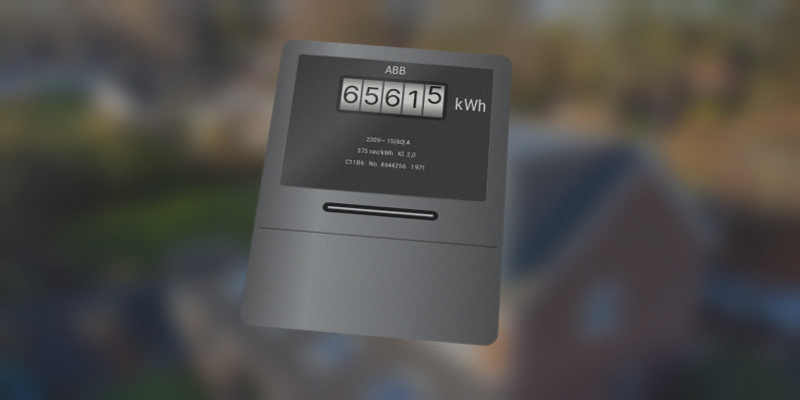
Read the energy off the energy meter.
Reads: 65615 kWh
